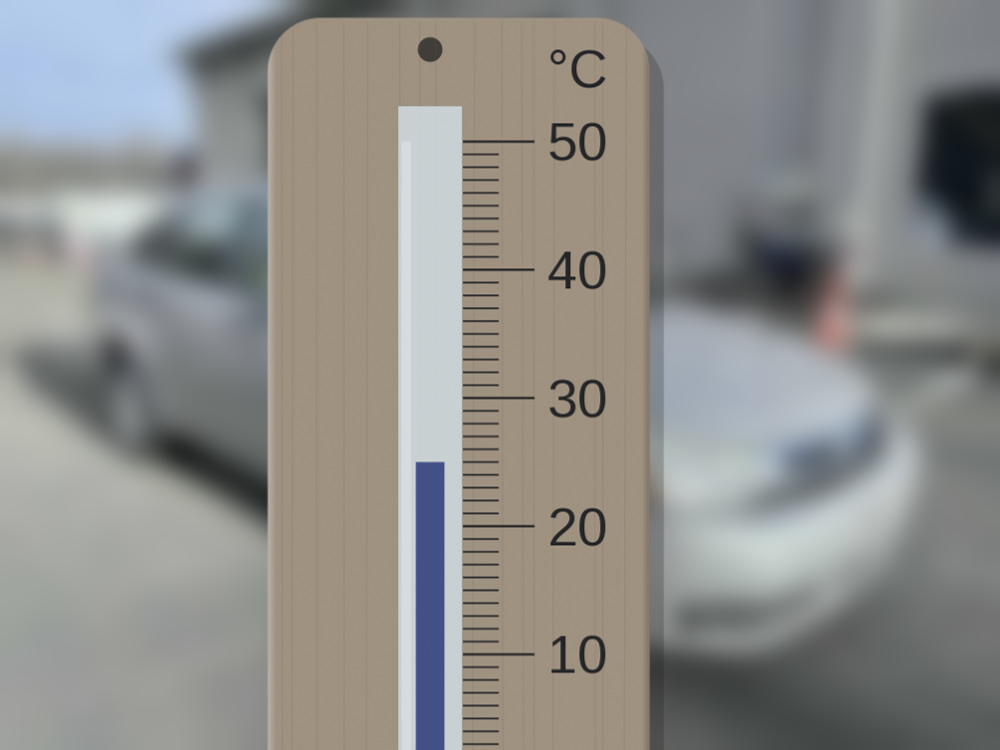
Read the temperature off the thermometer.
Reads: 25 °C
